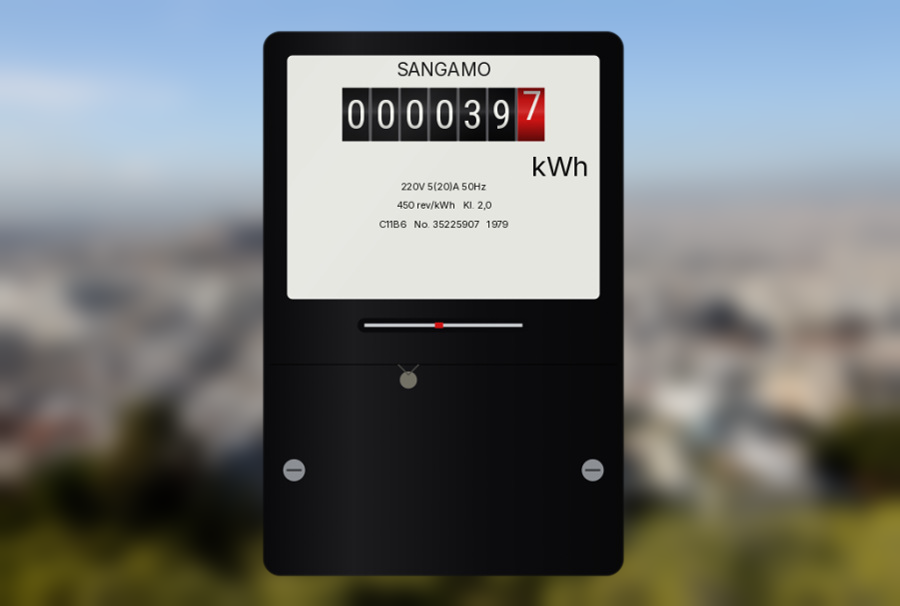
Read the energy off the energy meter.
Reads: 39.7 kWh
